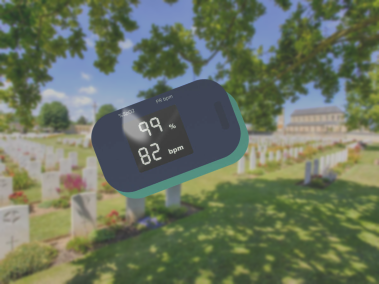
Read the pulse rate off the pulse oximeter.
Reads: 82 bpm
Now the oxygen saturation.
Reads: 99 %
